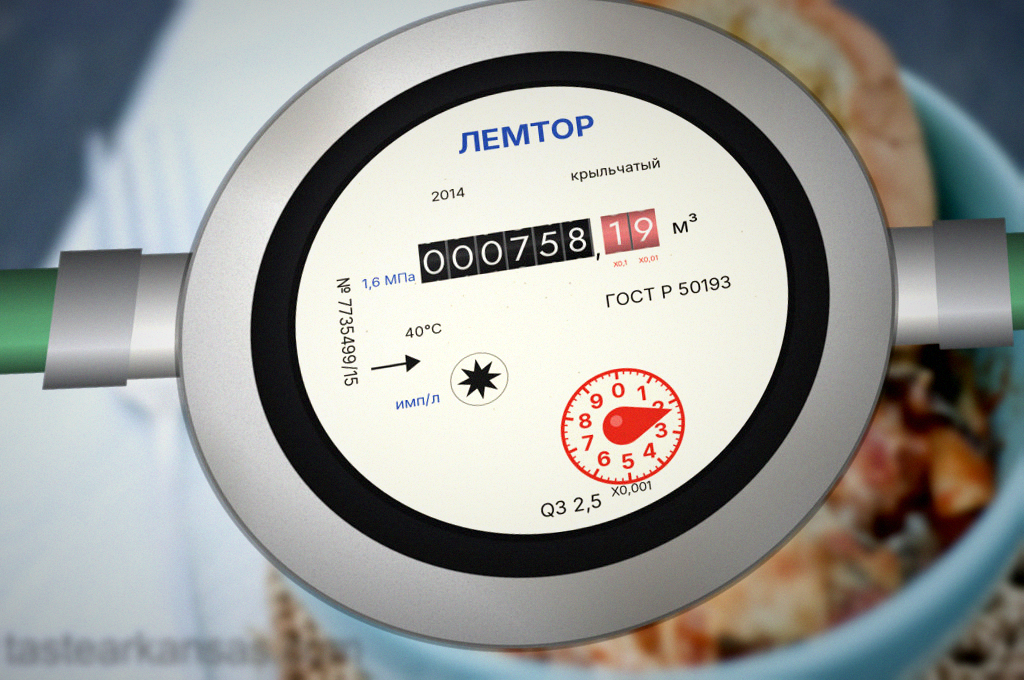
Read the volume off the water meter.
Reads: 758.192 m³
